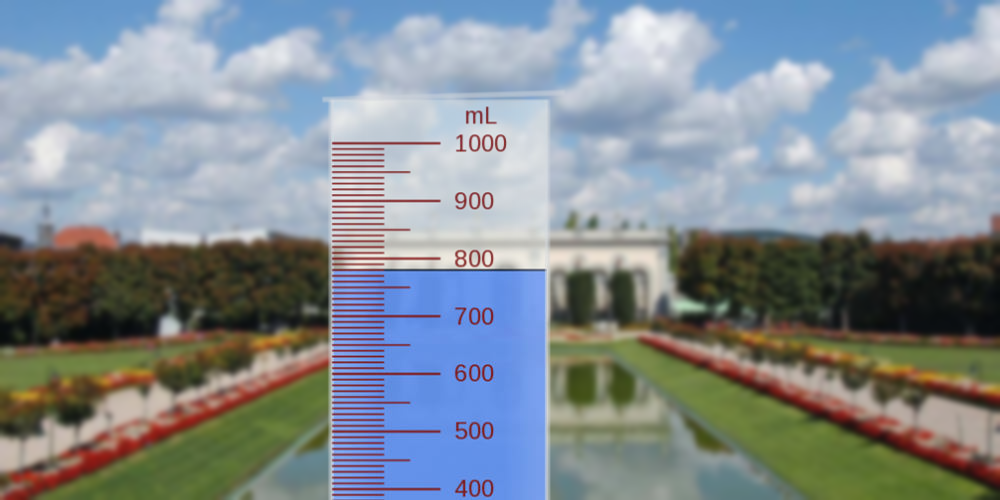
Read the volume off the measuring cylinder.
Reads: 780 mL
